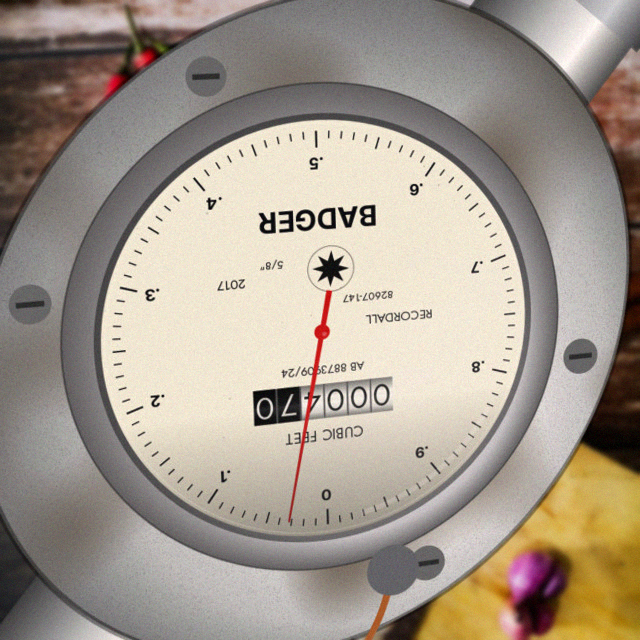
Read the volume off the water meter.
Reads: 470.03 ft³
